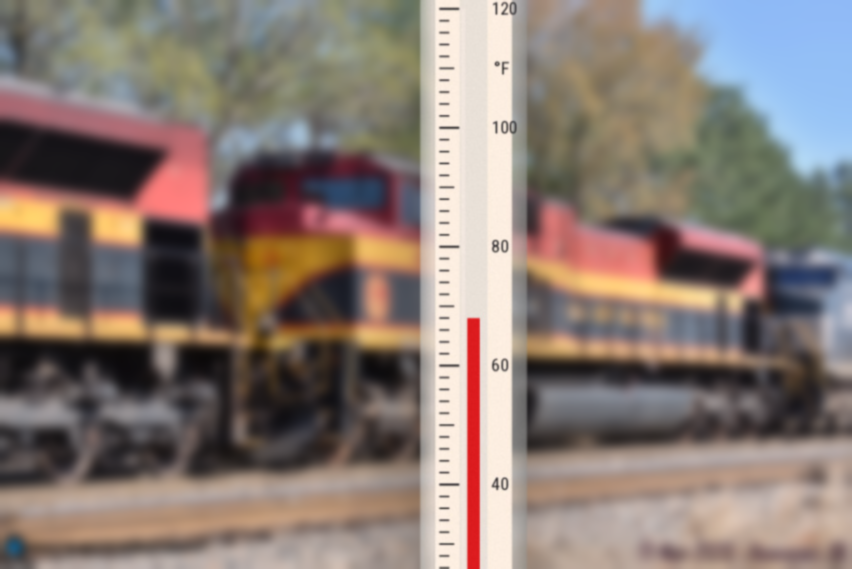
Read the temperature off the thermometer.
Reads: 68 °F
